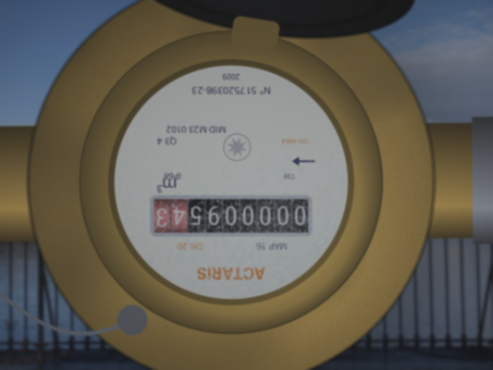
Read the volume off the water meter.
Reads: 95.43 m³
